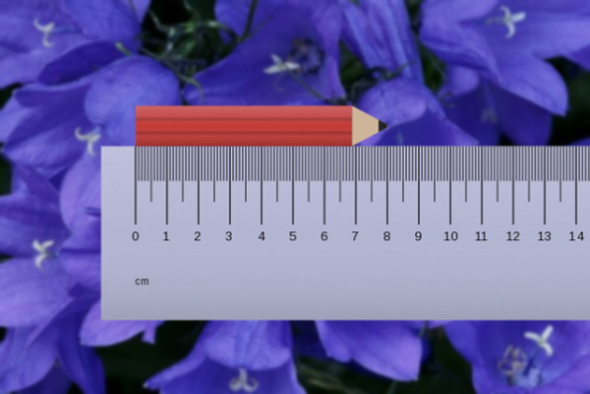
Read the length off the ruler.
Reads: 8 cm
